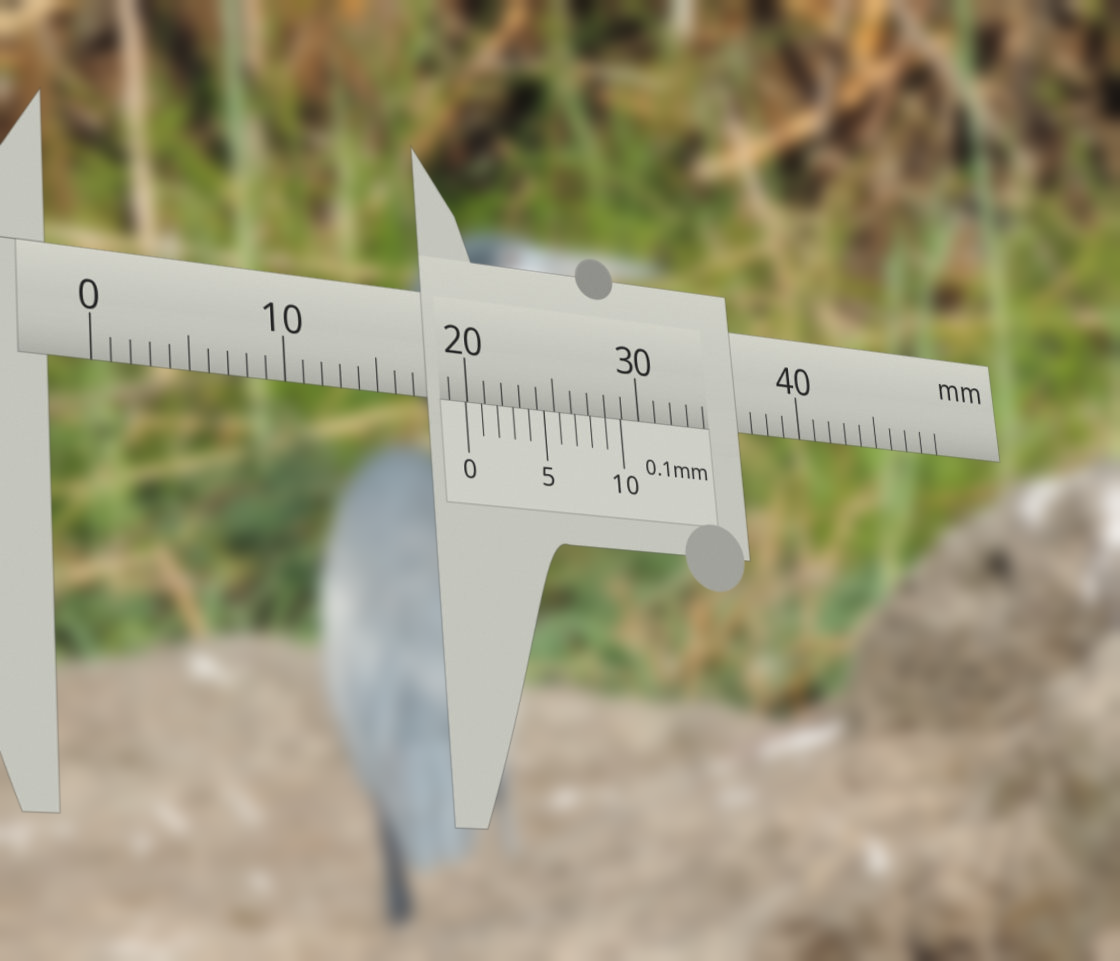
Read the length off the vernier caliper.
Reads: 19.9 mm
